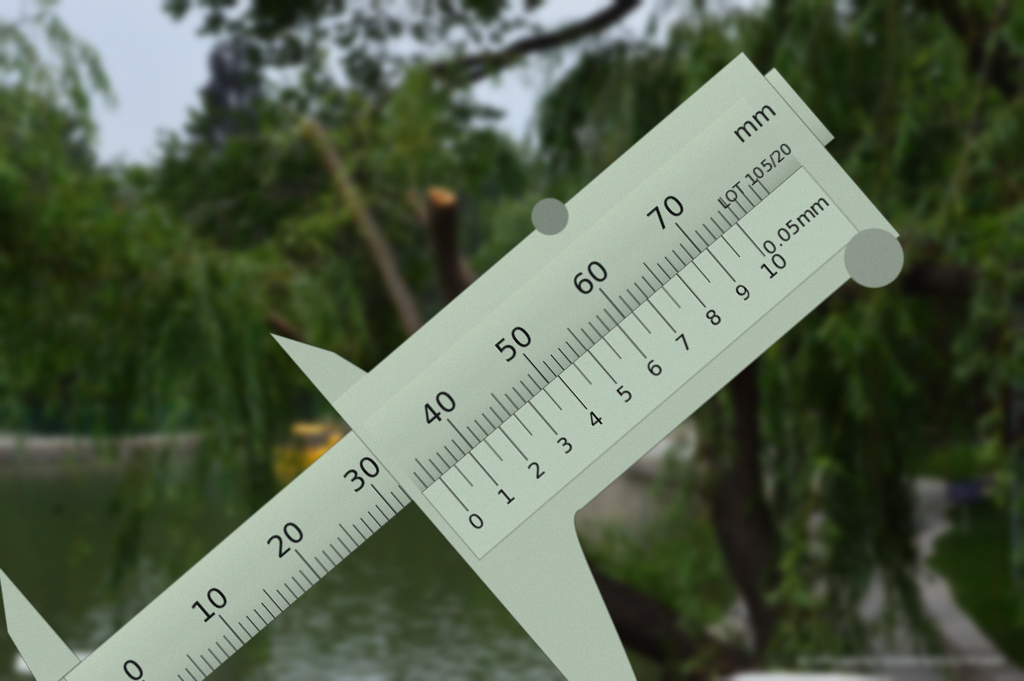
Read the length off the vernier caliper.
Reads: 35.6 mm
